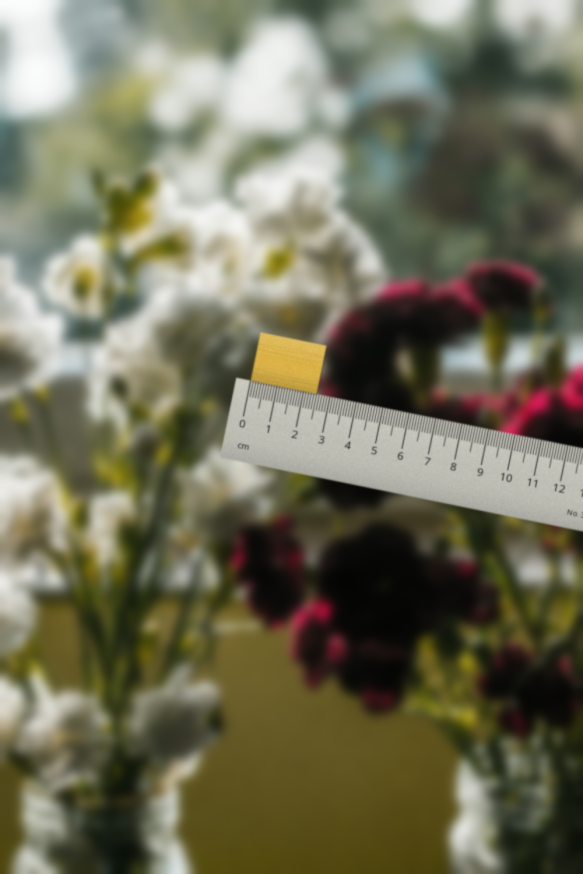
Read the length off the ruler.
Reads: 2.5 cm
